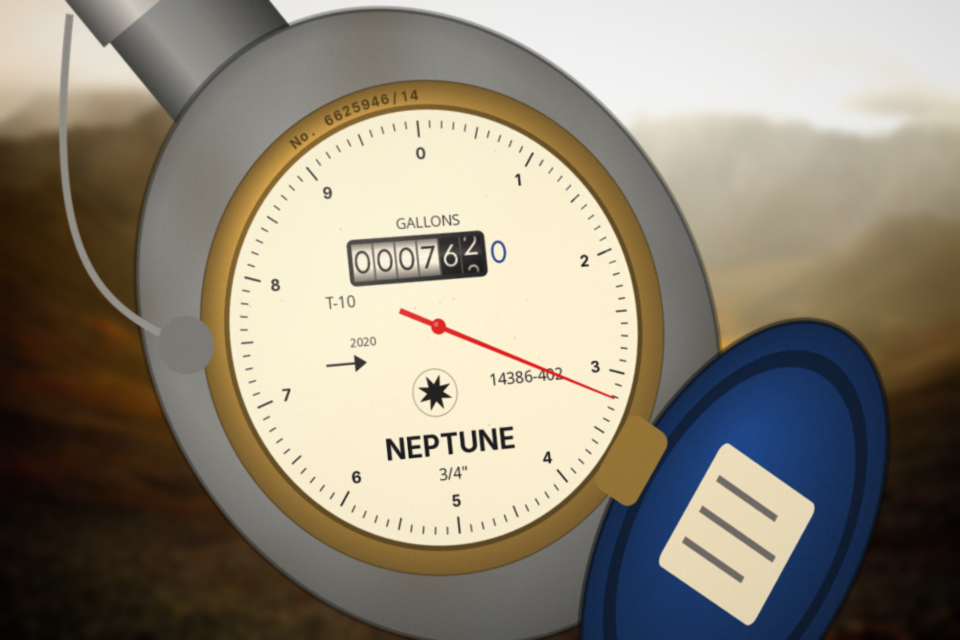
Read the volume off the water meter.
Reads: 7623.2 gal
